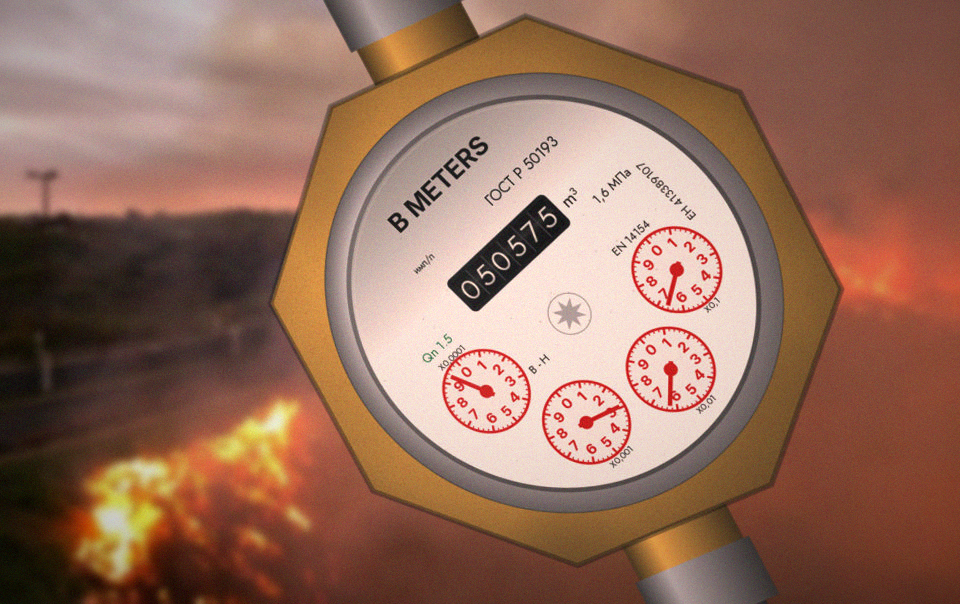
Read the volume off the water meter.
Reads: 50575.6629 m³
